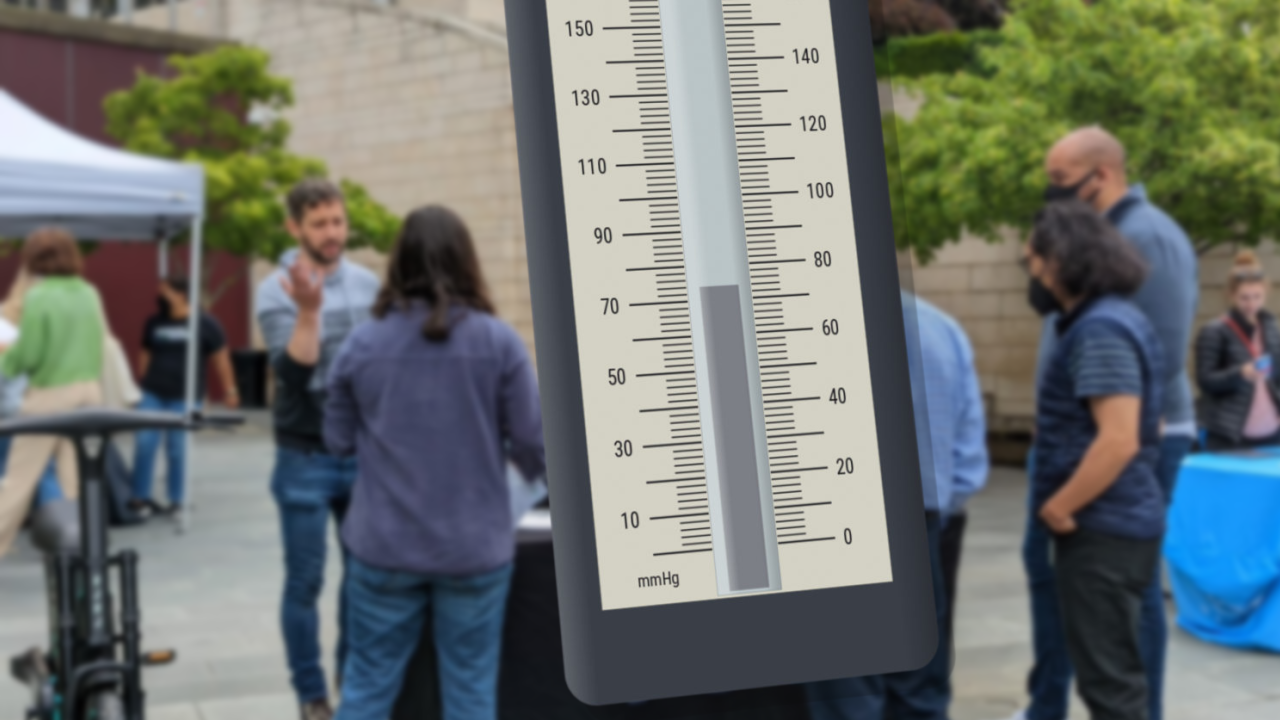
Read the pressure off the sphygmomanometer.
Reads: 74 mmHg
